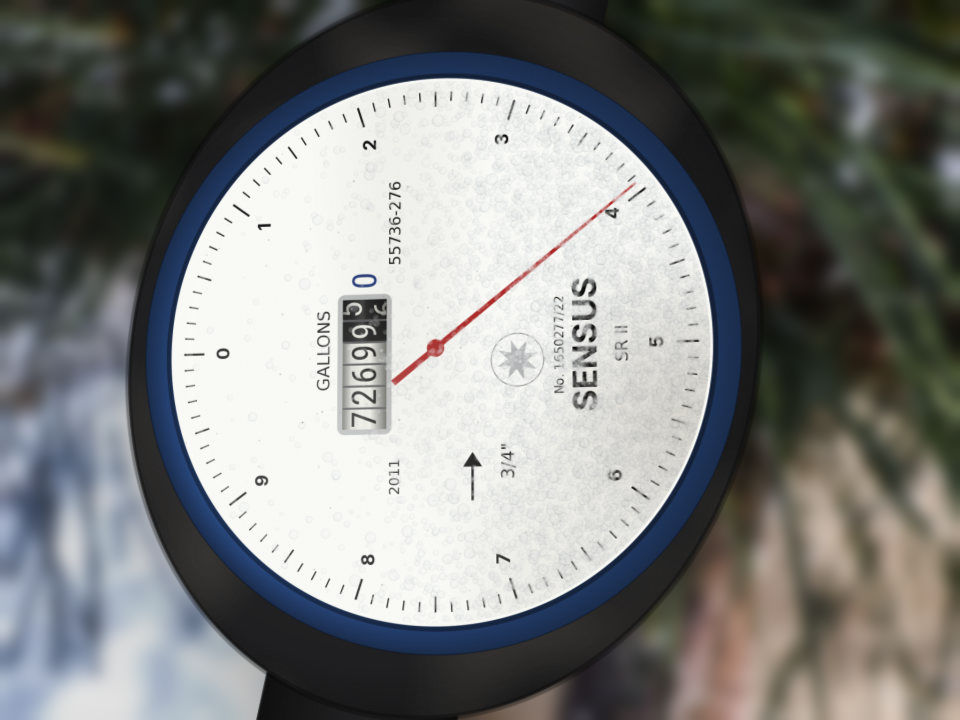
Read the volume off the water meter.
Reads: 7269953.9 gal
